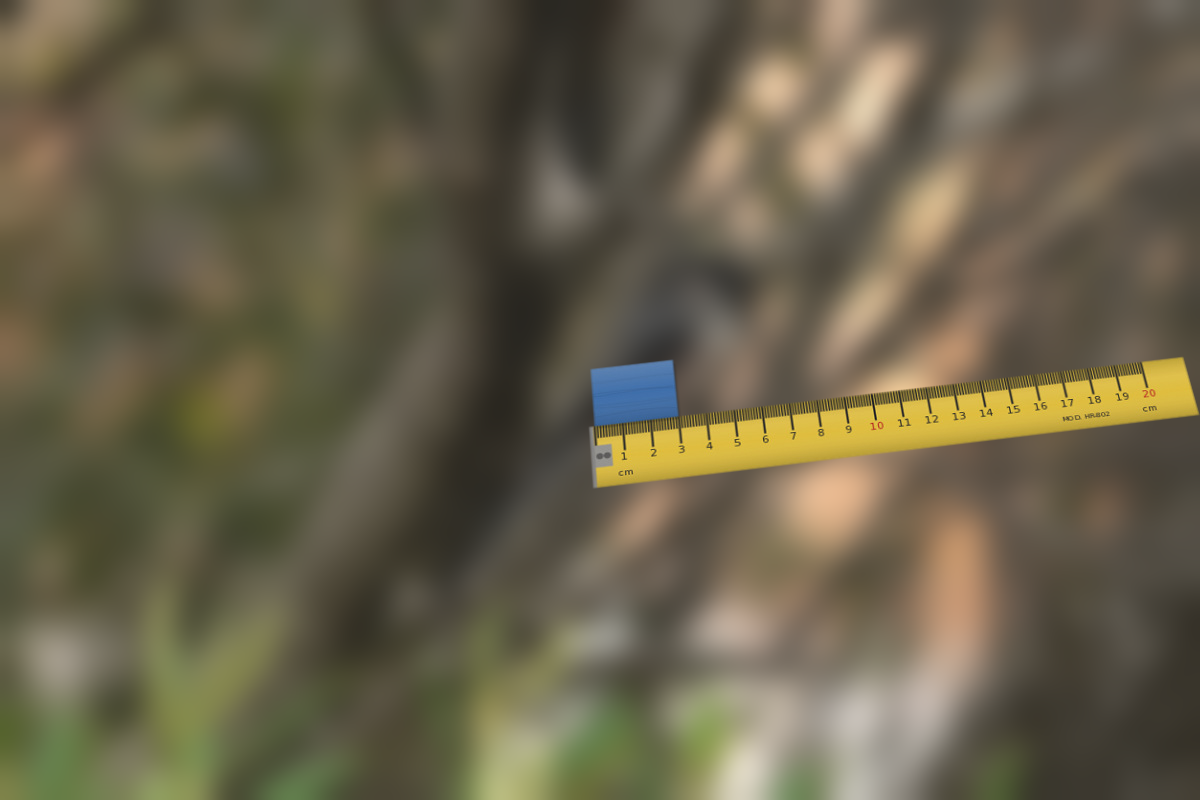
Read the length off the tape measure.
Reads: 3 cm
